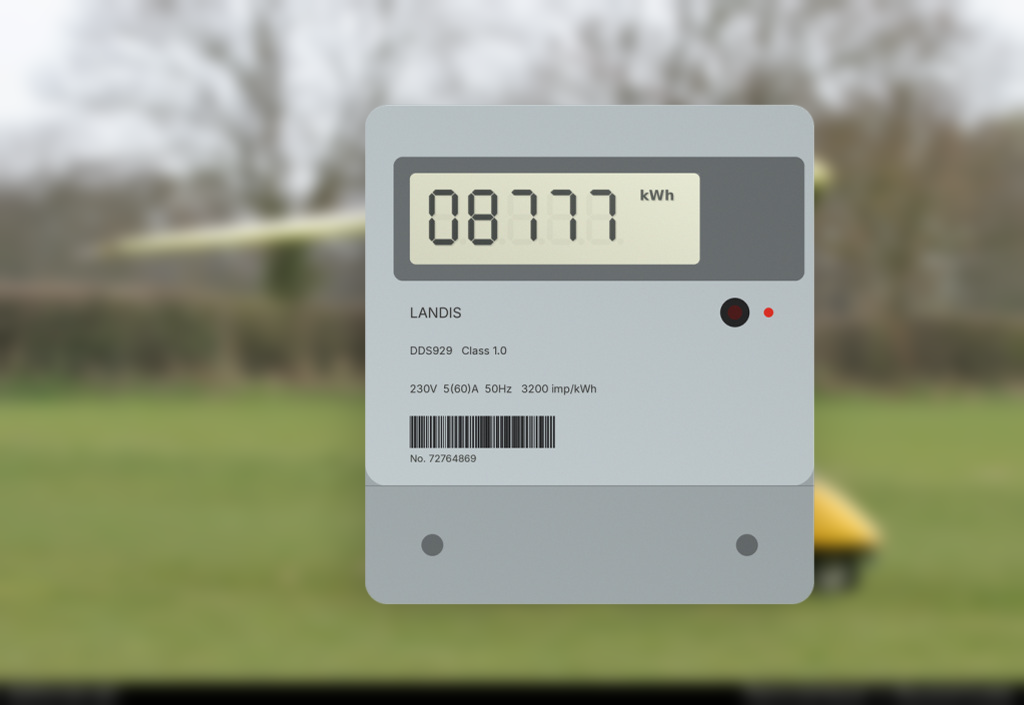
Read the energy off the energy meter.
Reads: 8777 kWh
